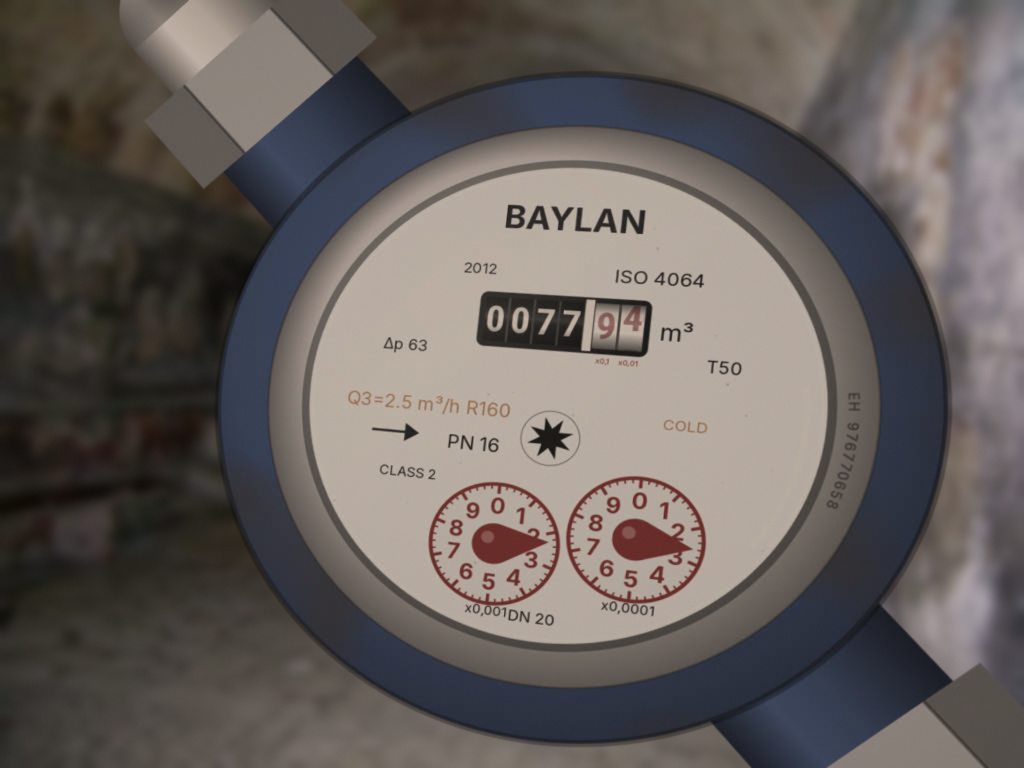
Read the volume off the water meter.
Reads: 77.9422 m³
